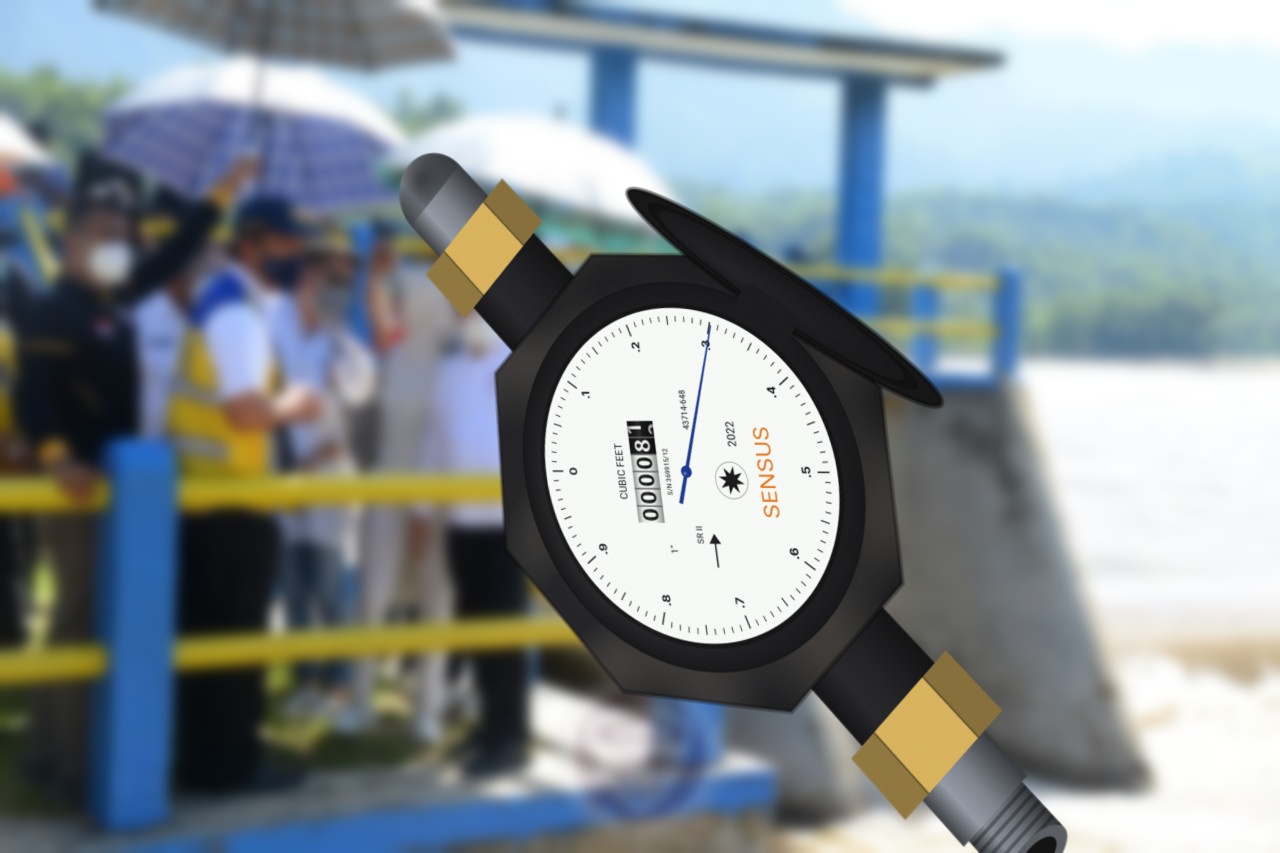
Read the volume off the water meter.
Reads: 81.30 ft³
